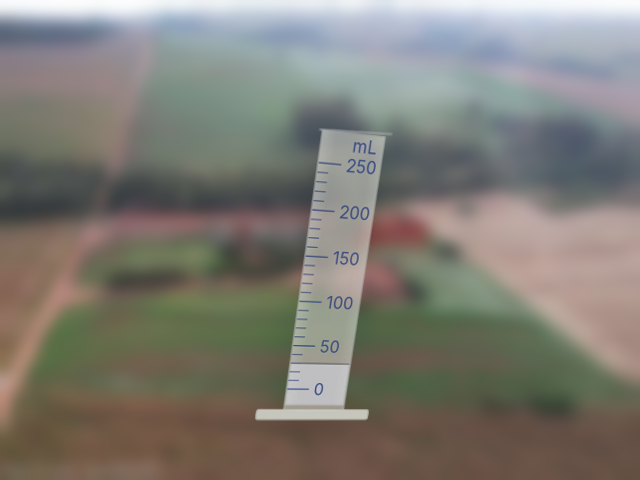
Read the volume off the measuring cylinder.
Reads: 30 mL
